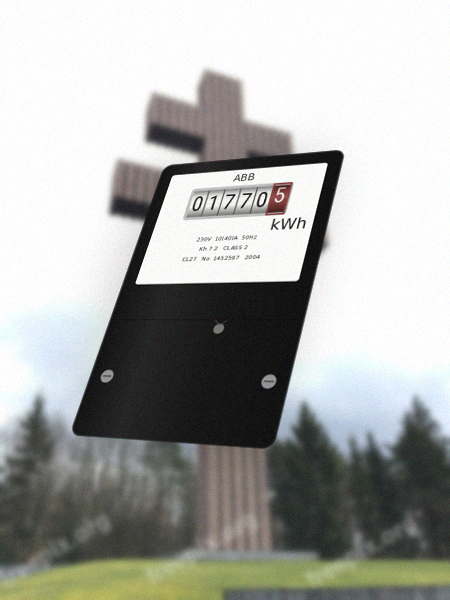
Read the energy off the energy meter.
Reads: 1770.5 kWh
